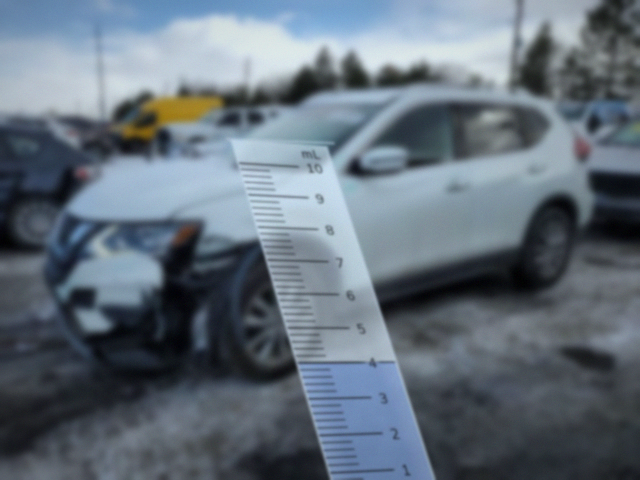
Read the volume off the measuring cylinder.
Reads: 4 mL
